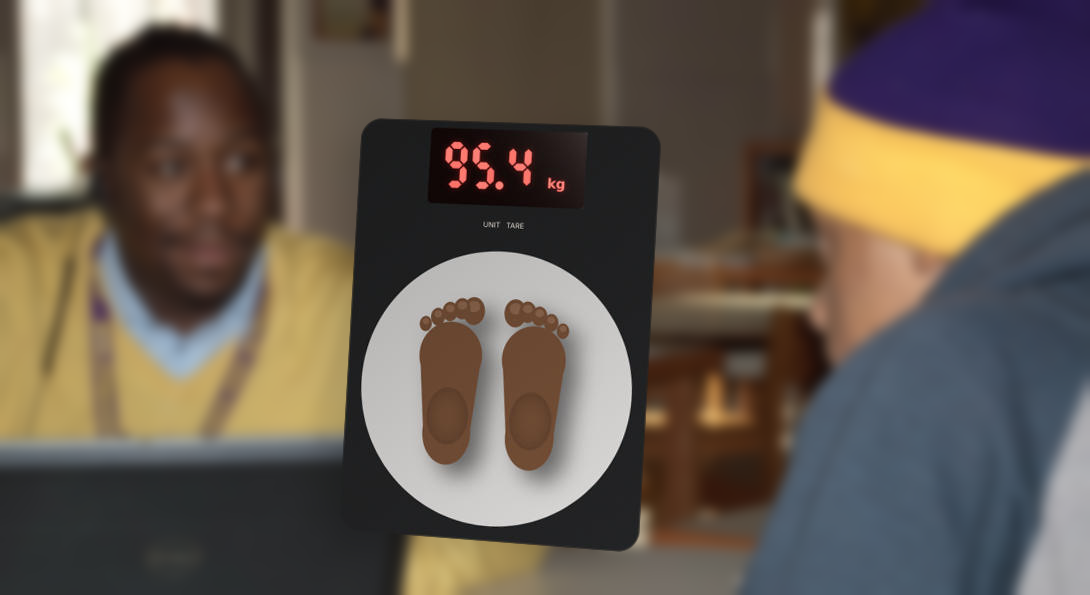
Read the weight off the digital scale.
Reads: 95.4 kg
